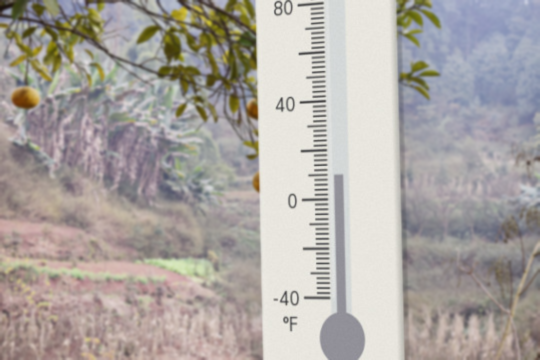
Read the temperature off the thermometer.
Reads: 10 °F
